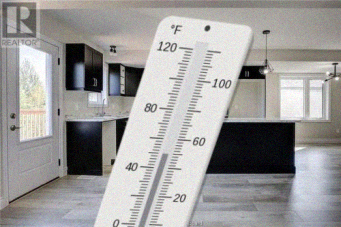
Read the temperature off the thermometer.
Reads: 50 °F
